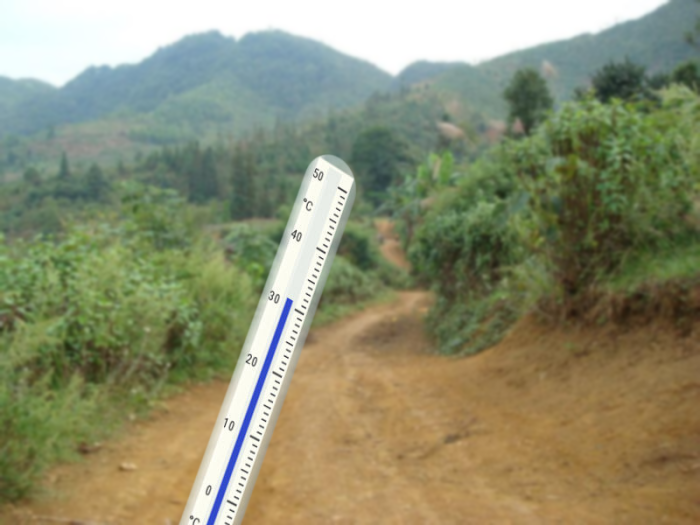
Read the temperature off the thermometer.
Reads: 31 °C
